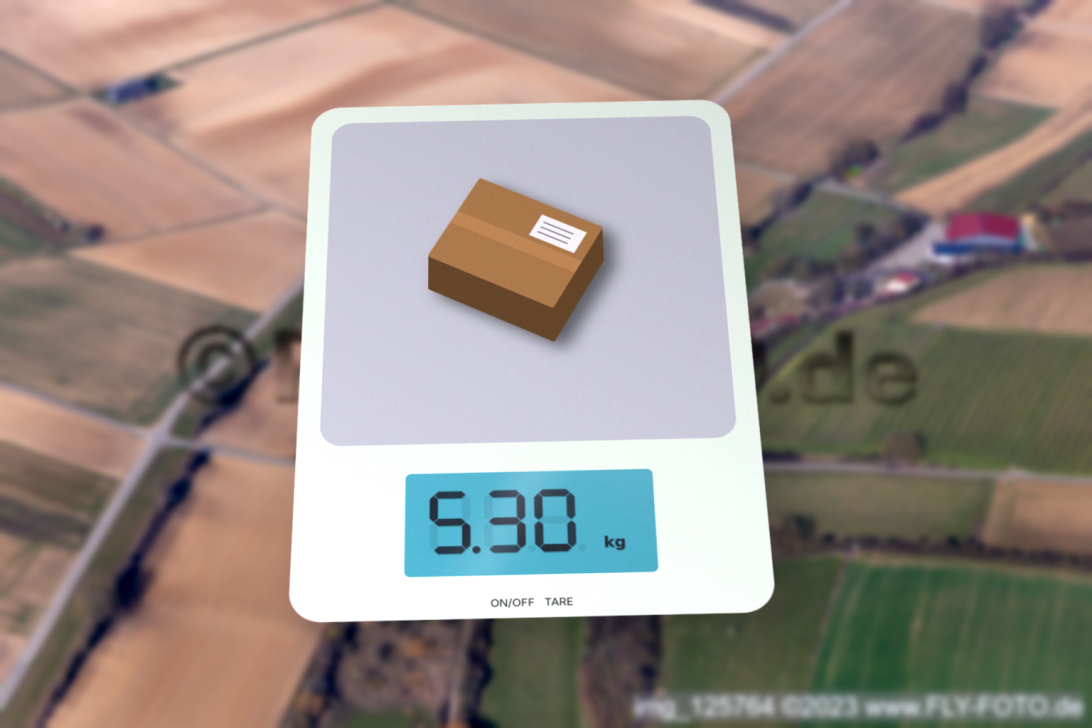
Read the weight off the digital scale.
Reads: 5.30 kg
